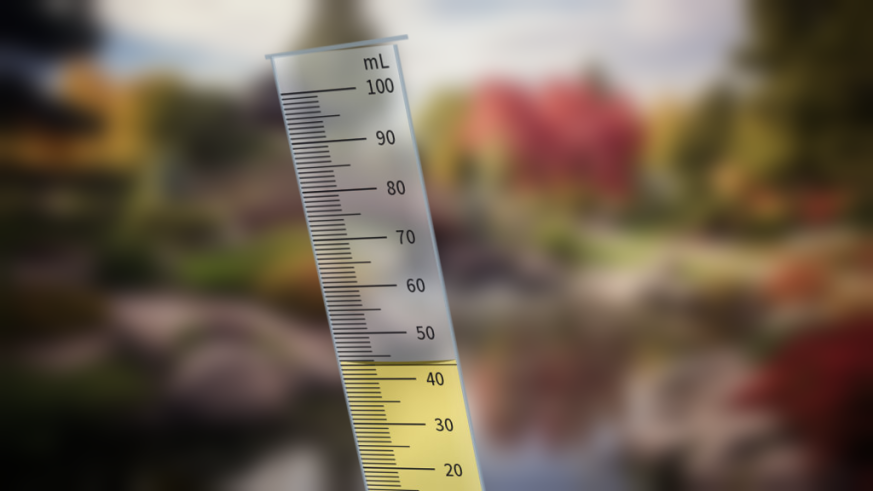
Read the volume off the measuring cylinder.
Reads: 43 mL
